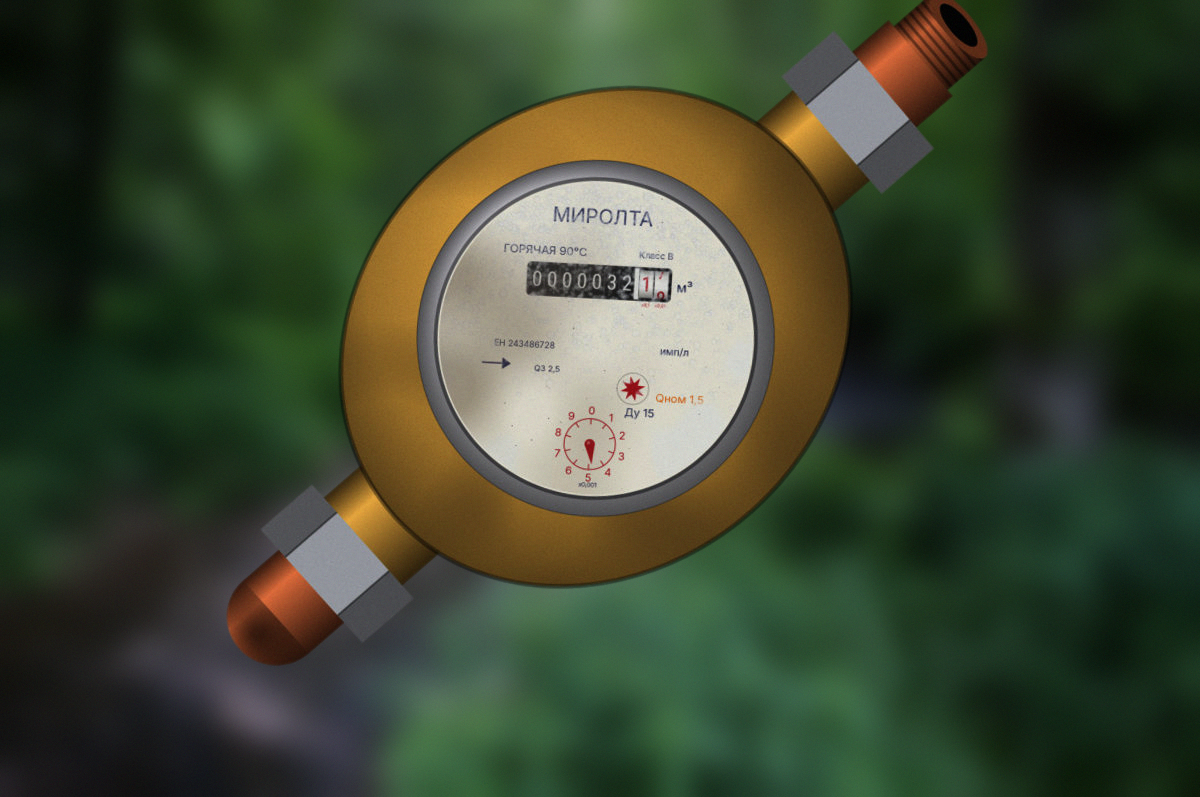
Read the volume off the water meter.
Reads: 32.174 m³
